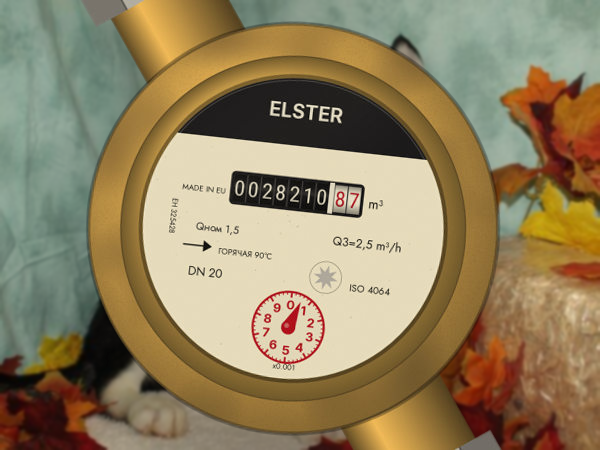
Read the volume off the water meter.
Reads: 28210.870 m³
